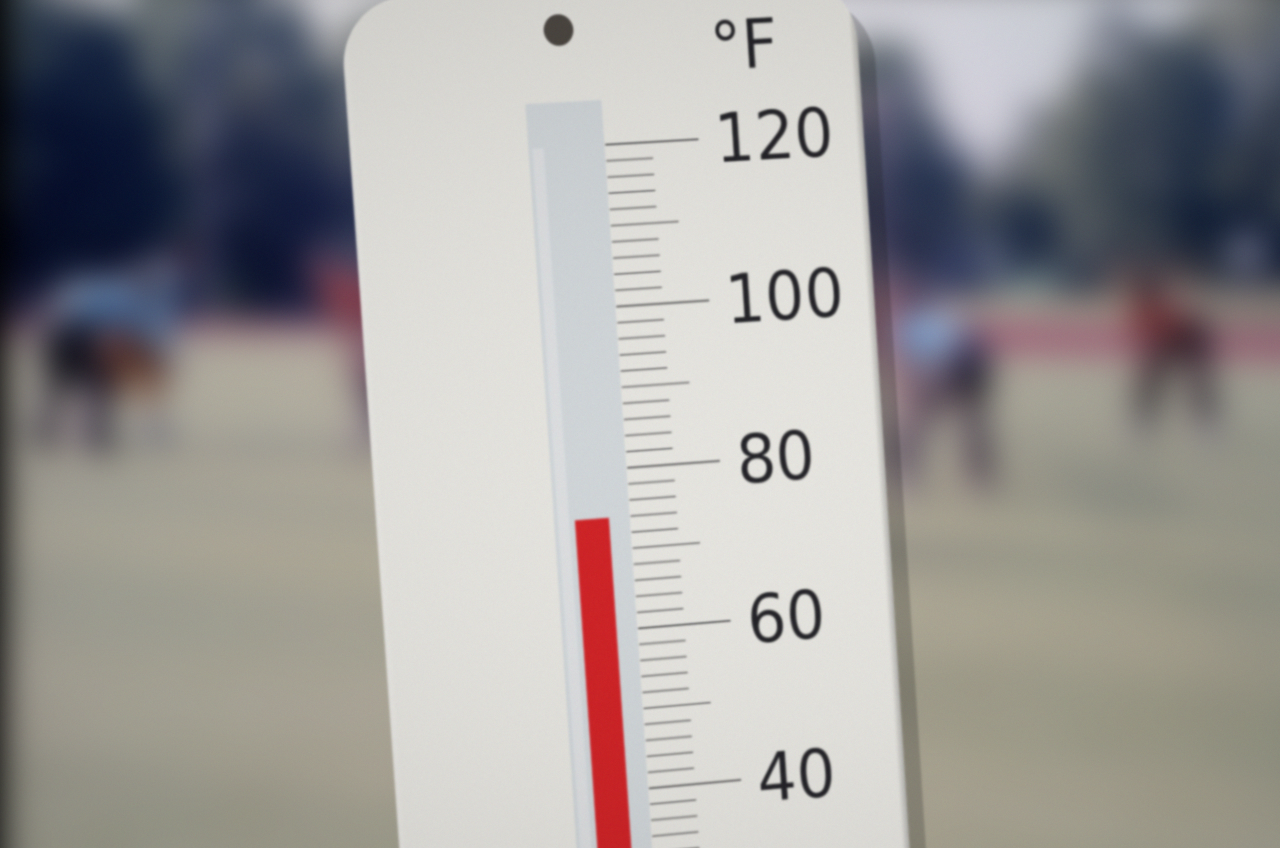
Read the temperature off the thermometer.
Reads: 74 °F
